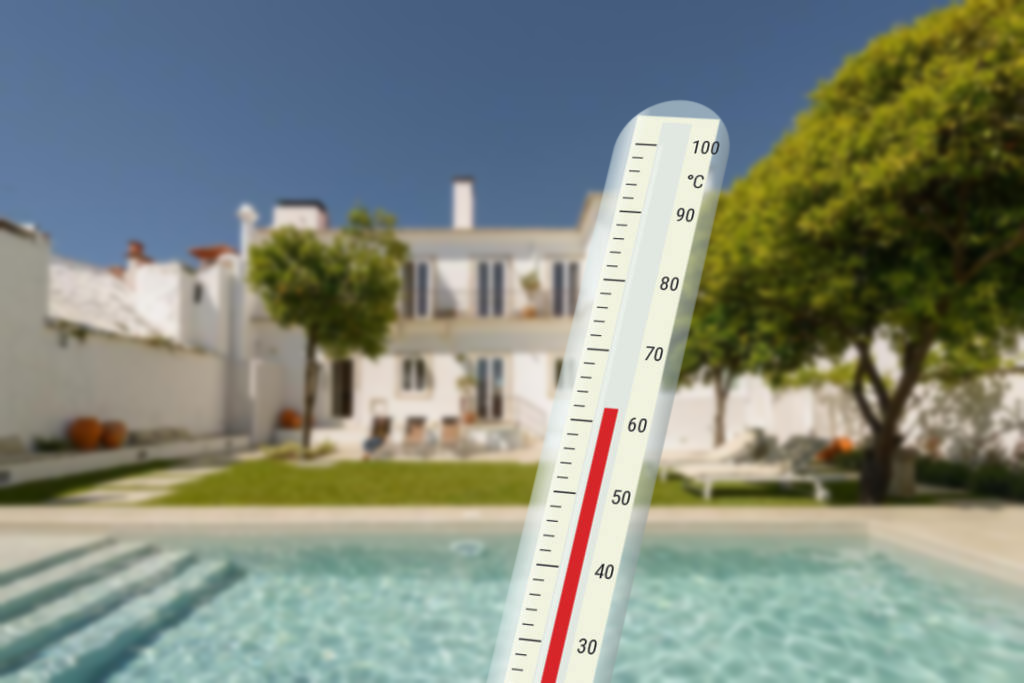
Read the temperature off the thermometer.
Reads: 62 °C
